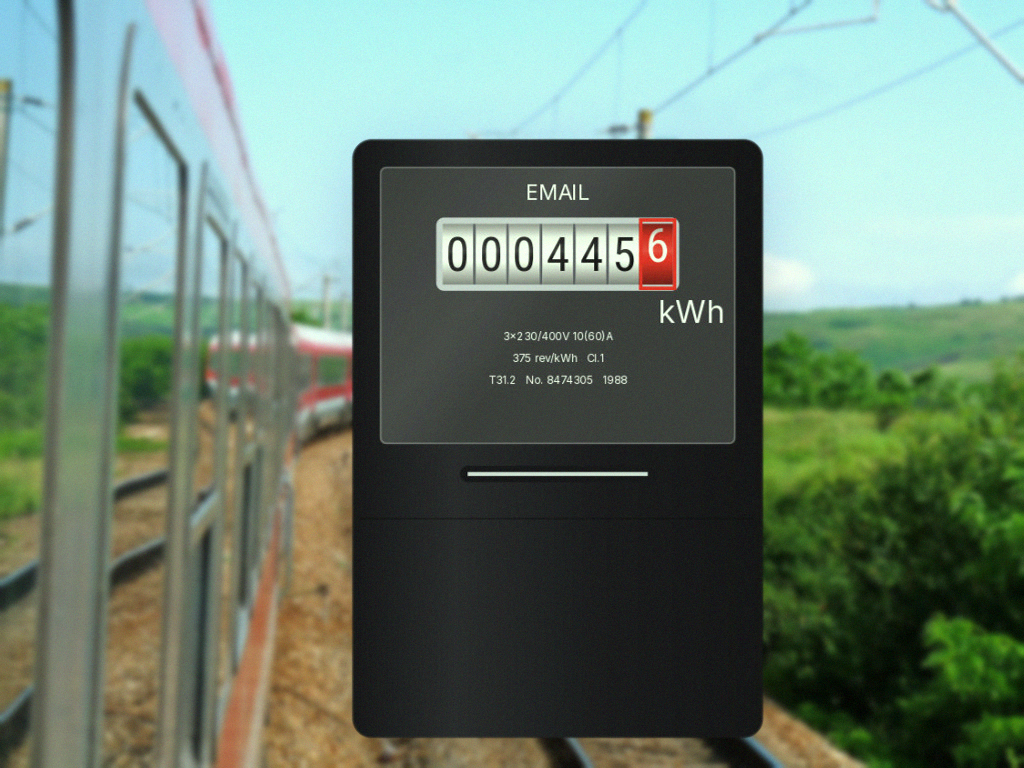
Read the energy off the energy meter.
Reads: 445.6 kWh
